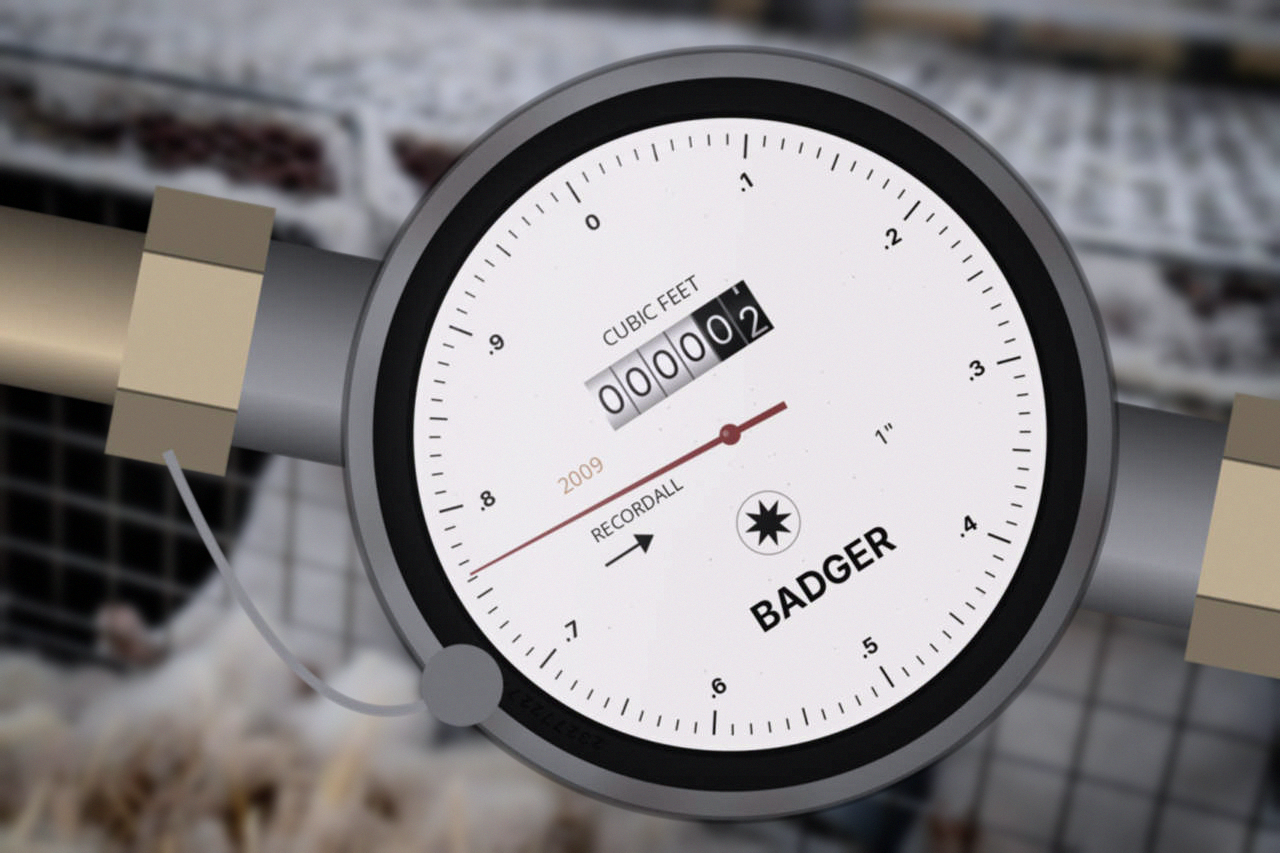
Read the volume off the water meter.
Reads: 1.76 ft³
